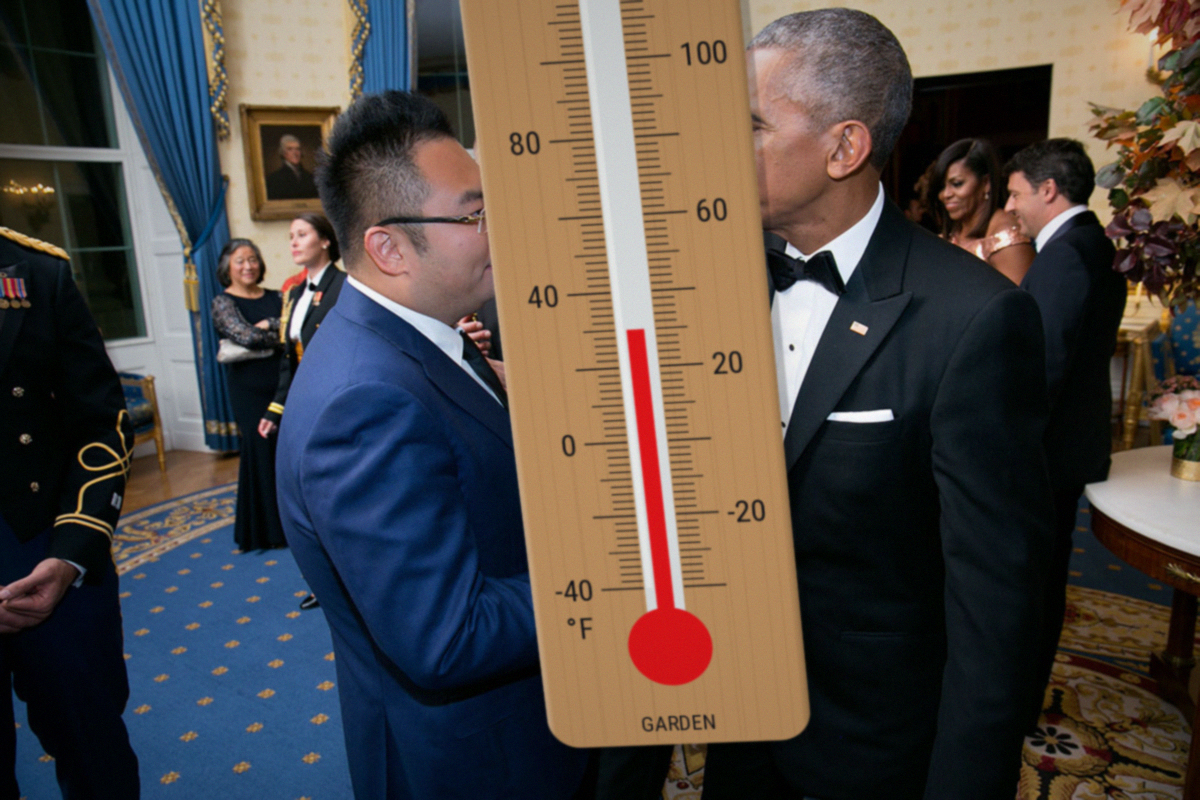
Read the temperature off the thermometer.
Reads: 30 °F
